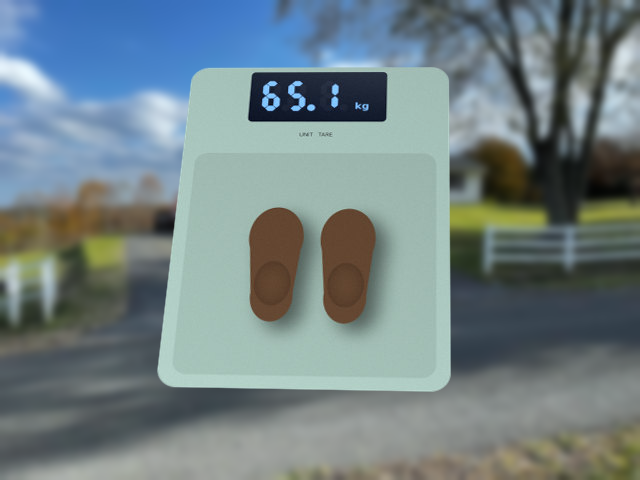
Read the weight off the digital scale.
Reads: 65.1 kg
